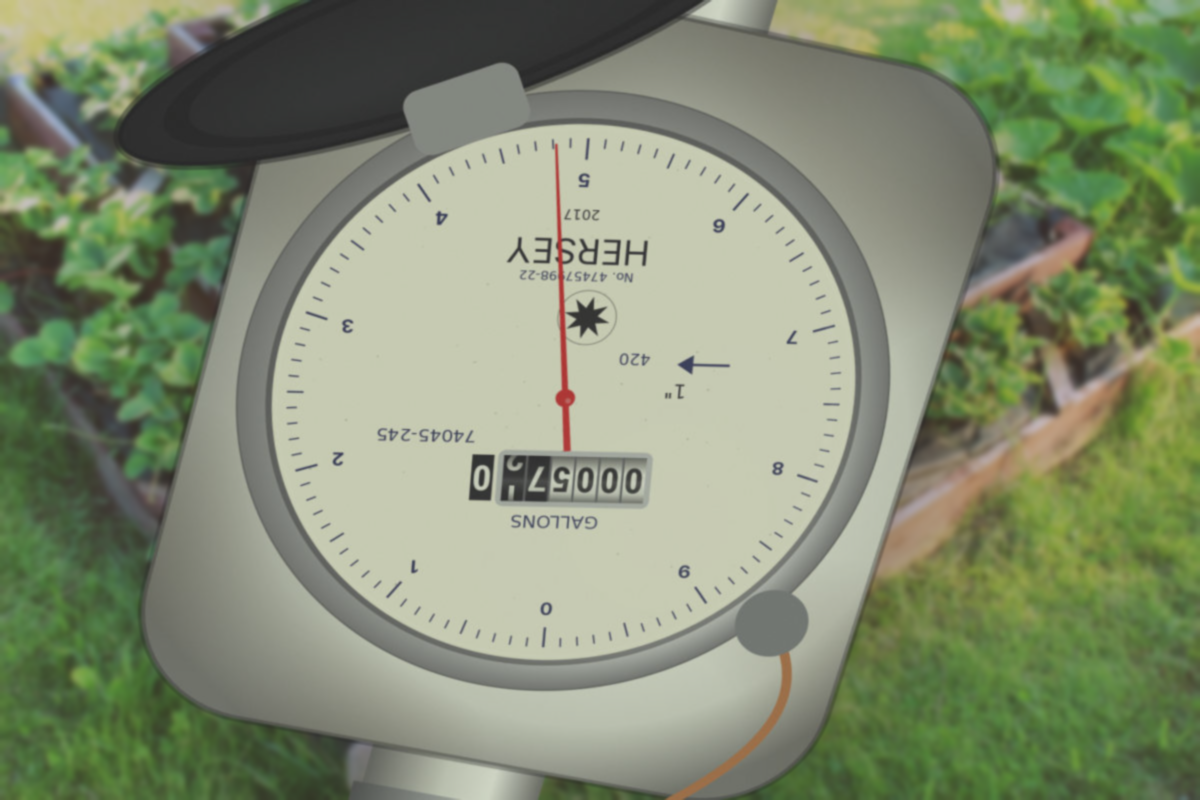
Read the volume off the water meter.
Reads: 5714.8 gal
